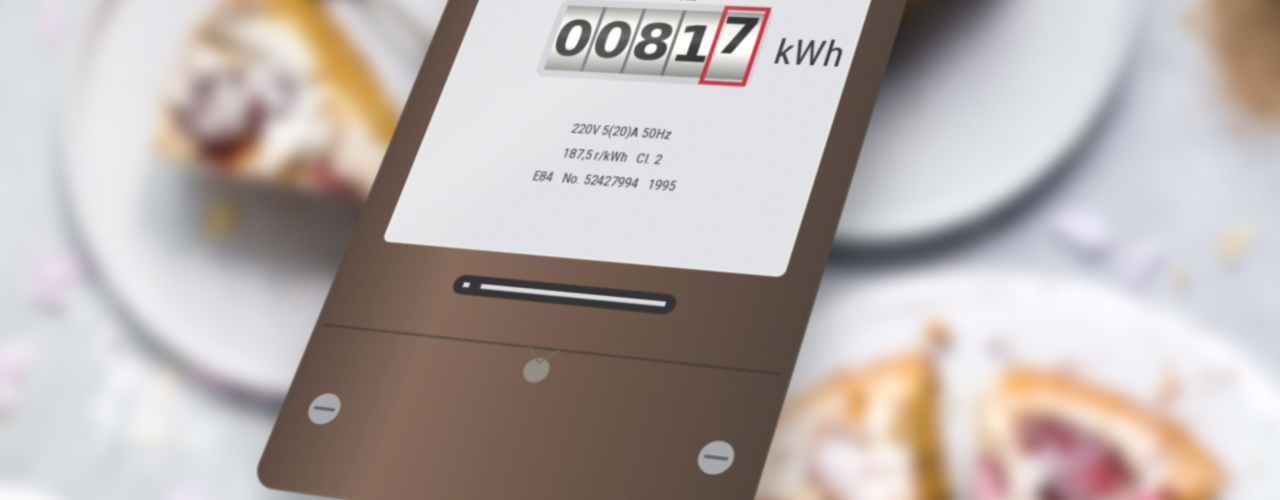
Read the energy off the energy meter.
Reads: 81.7 kWh
